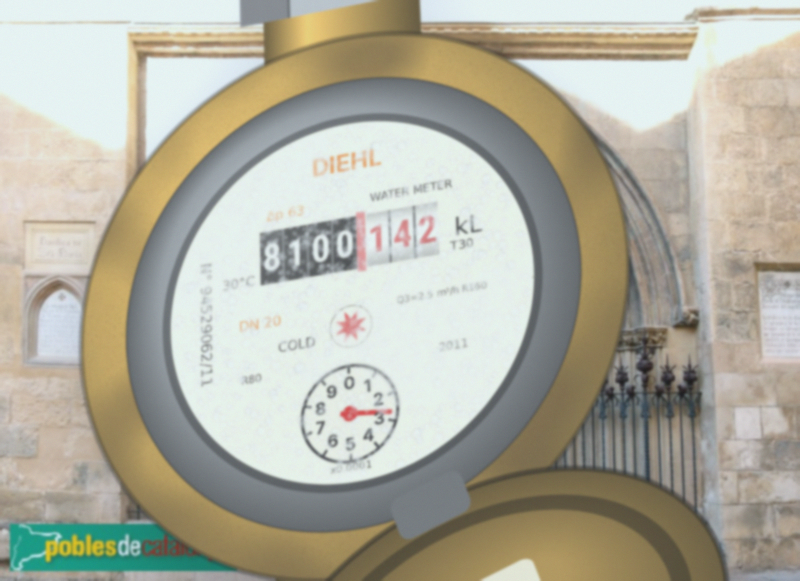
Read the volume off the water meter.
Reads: 8100.1422 kL
